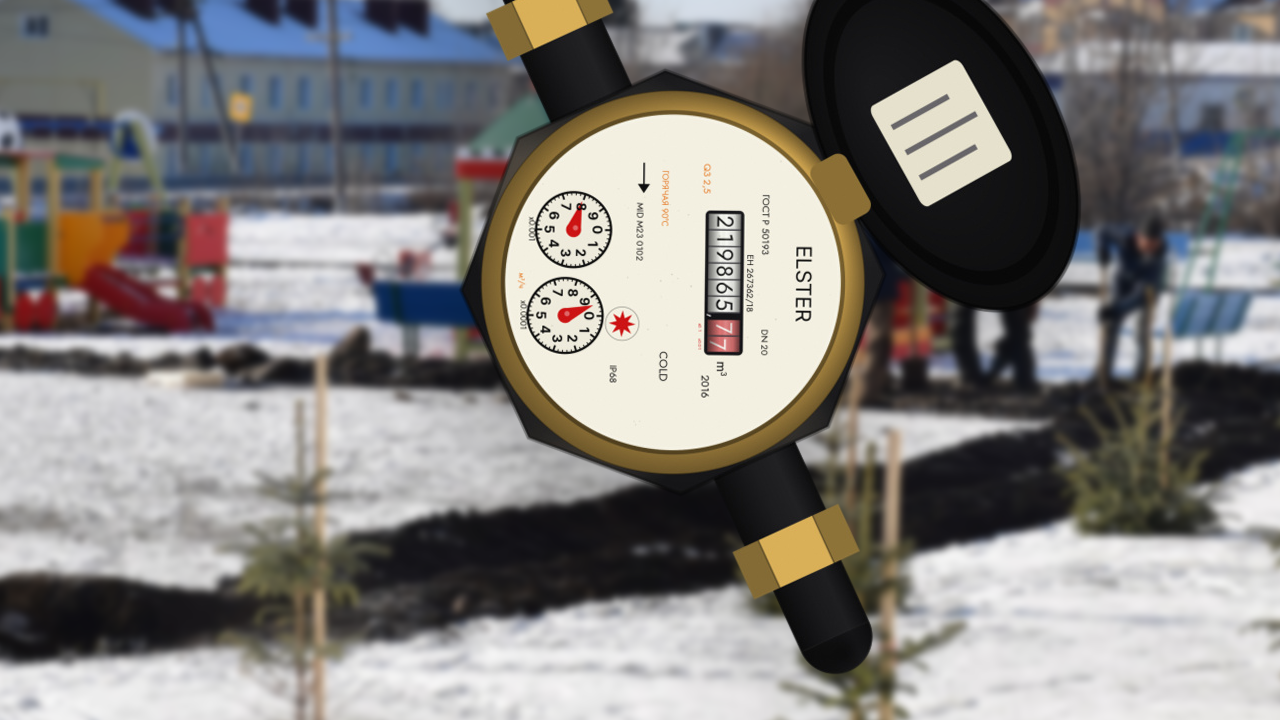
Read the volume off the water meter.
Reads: 219865.7679 m³
